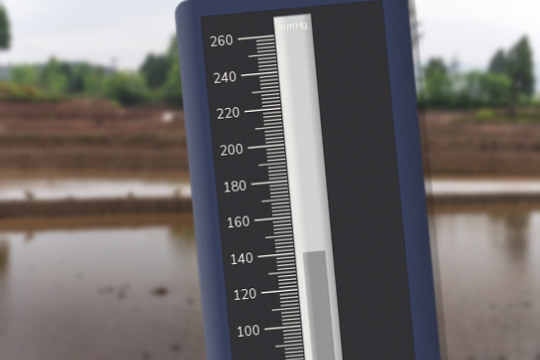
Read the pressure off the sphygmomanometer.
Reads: 140 mmHg
